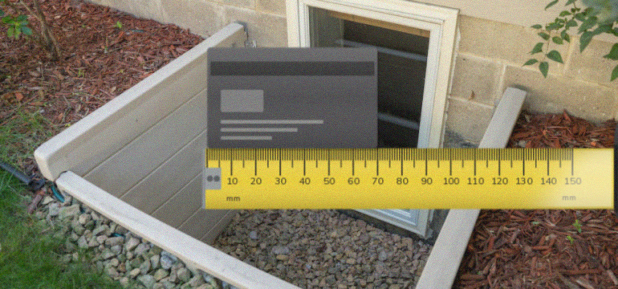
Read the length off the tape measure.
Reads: 70 mm
